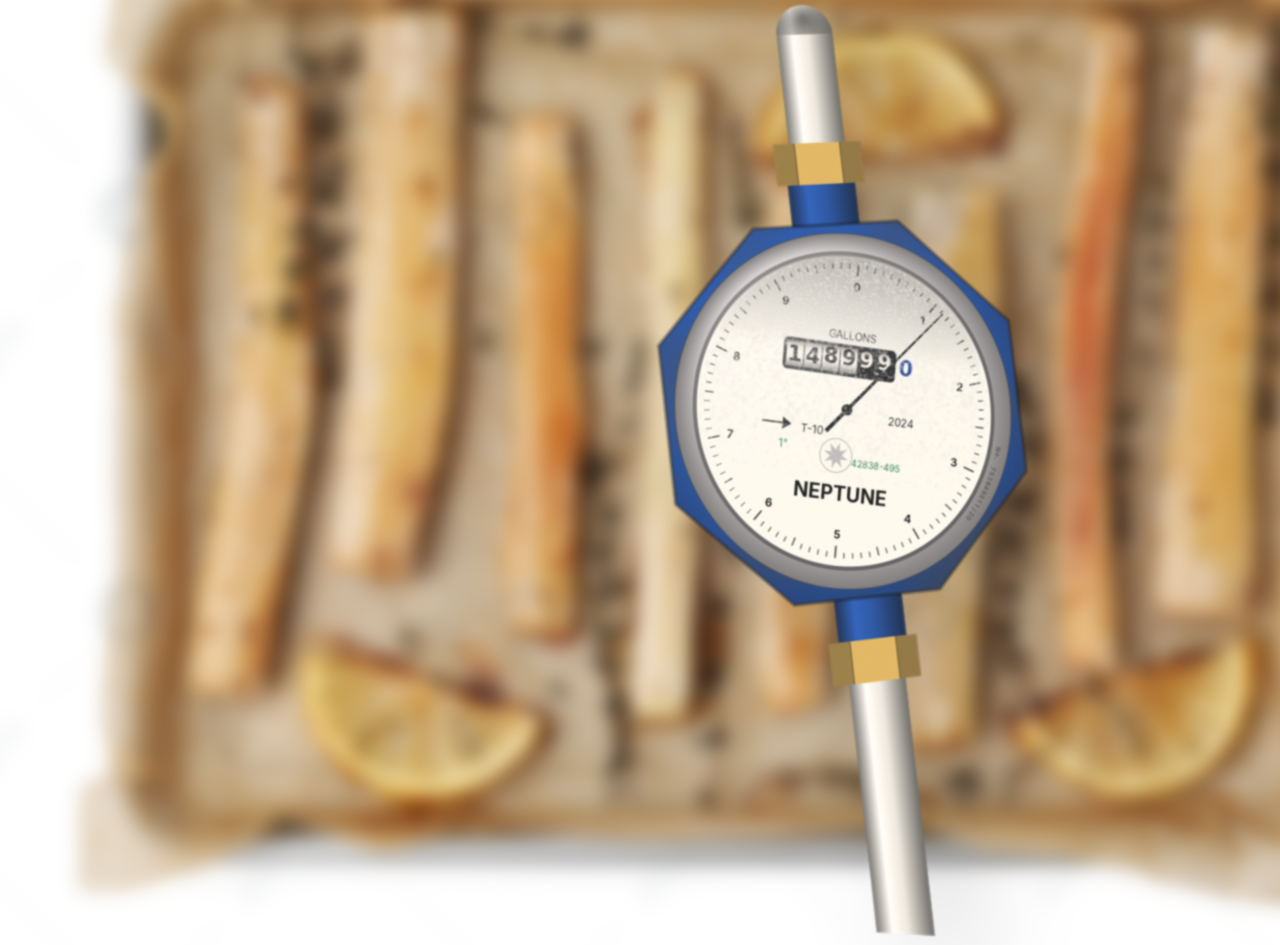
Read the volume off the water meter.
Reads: 1489991.1 gal
